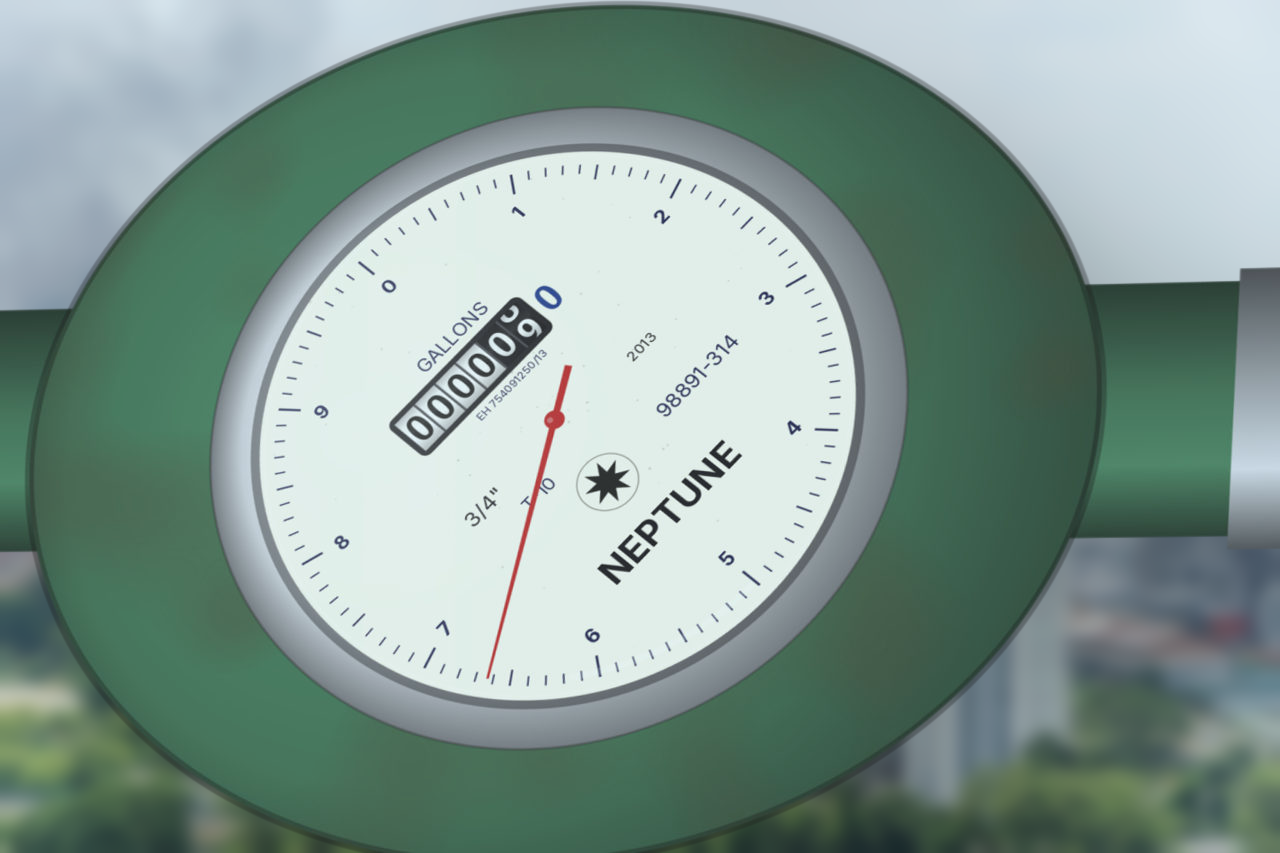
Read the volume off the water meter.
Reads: 86.6 gal
